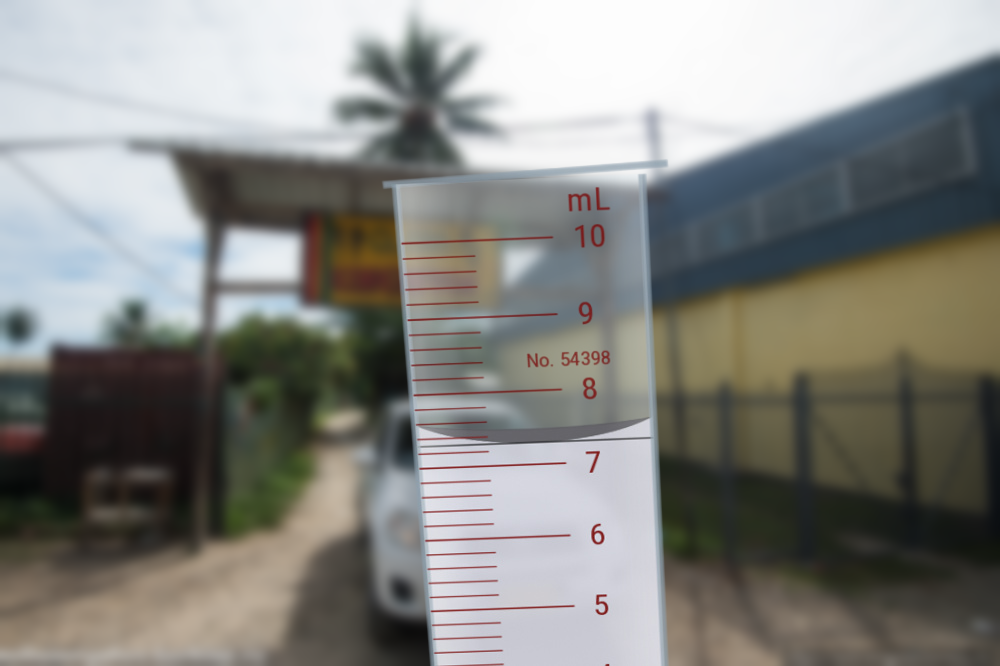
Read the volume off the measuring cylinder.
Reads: 7.3 mL
